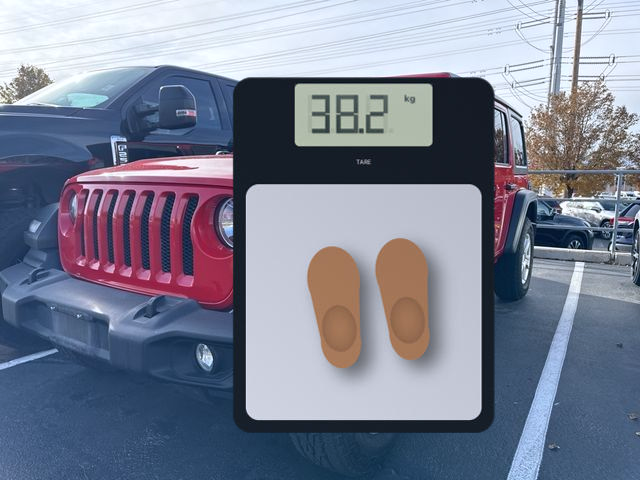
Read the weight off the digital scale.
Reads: 38.2 kg
